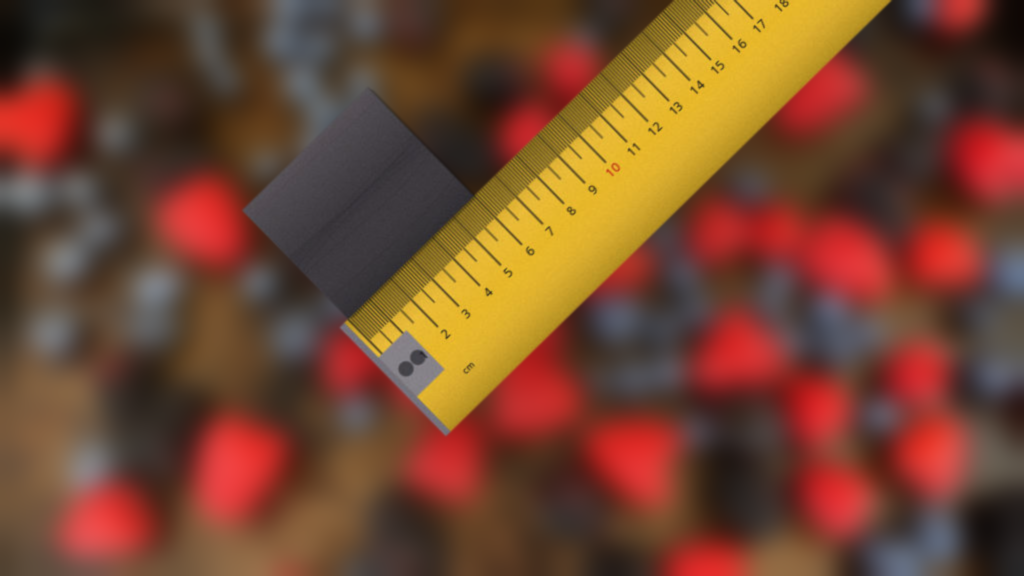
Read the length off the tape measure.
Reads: 6 cm
